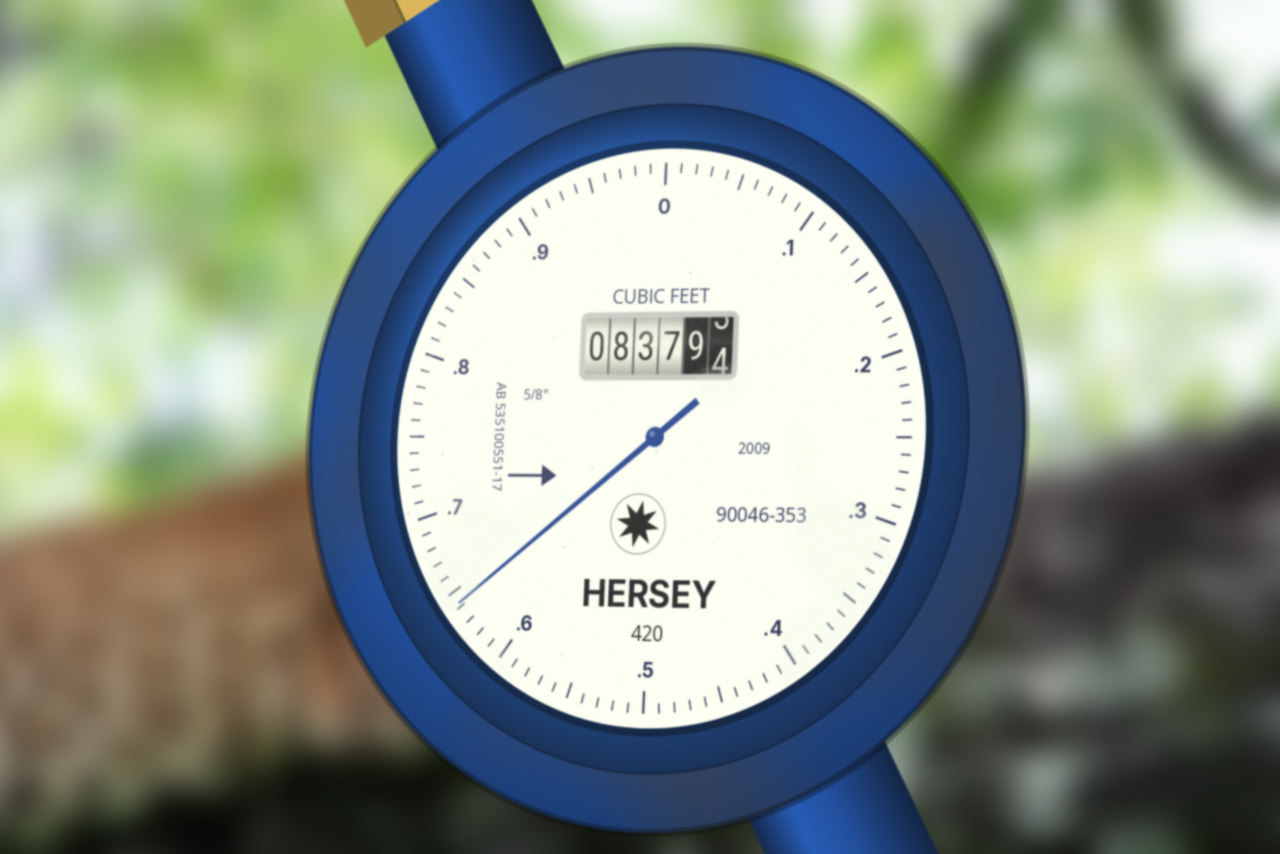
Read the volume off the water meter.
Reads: 83793.64 ft³
